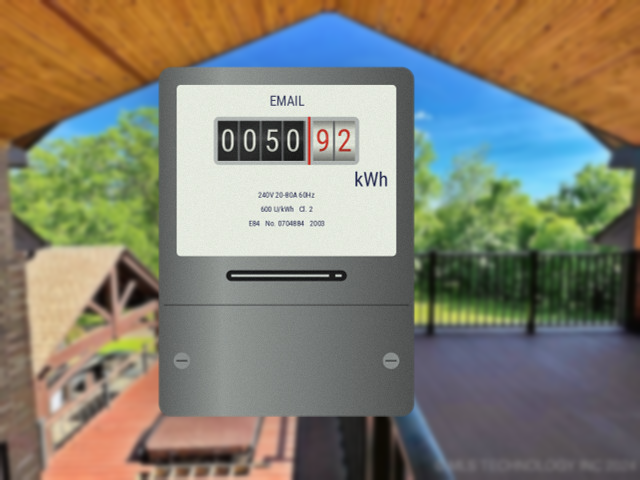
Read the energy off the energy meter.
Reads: 50.92 kWh
